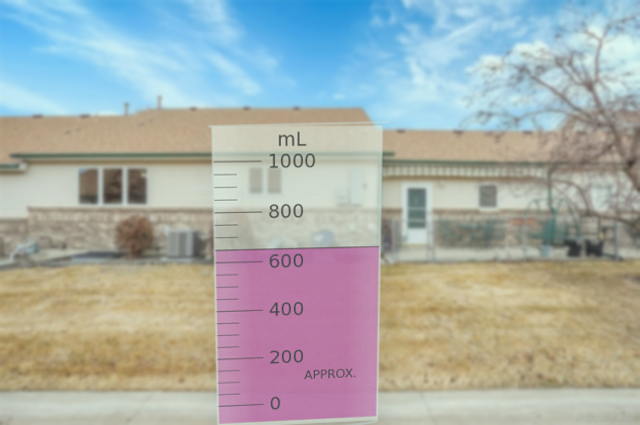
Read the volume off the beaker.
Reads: 650 mL
